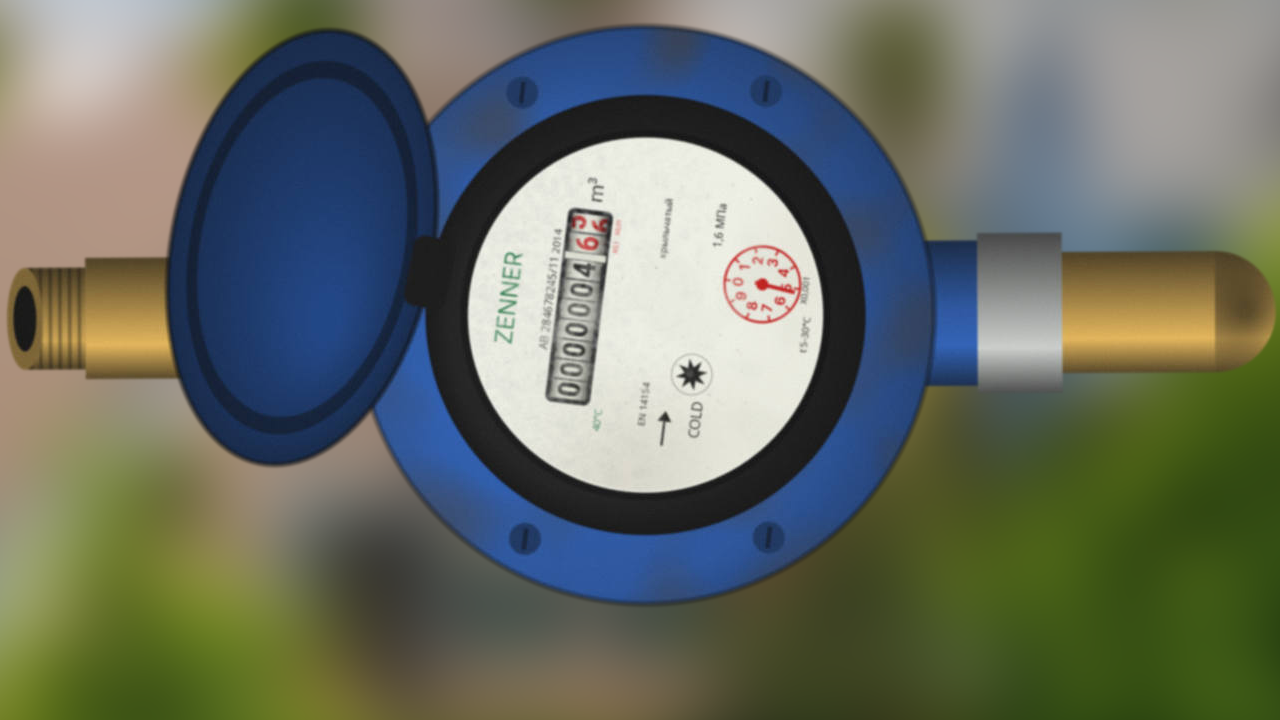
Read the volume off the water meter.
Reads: 4.655 m³
